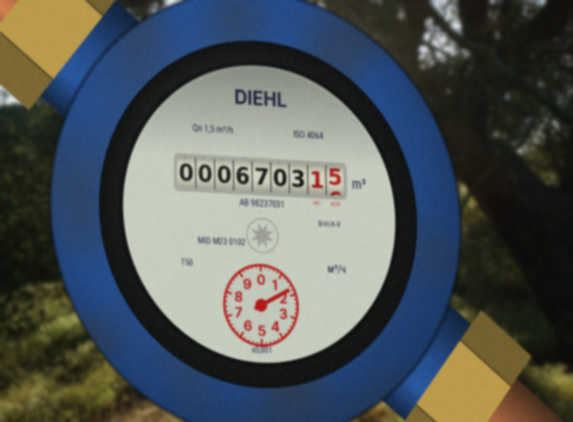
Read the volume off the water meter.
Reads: 6703.151 m³
